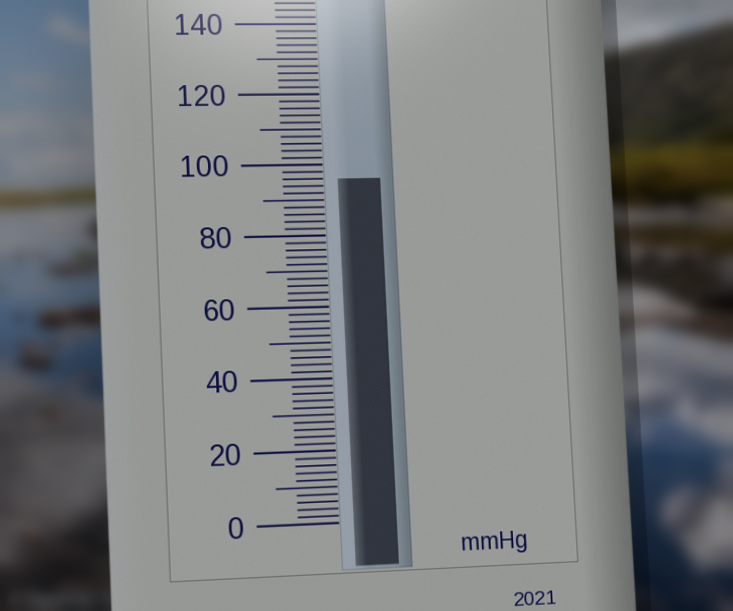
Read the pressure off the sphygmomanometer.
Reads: 96 mmHg
